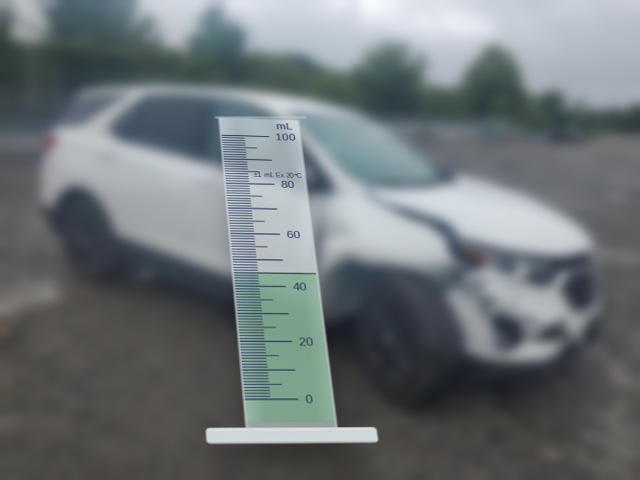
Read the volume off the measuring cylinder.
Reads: 45 mL
